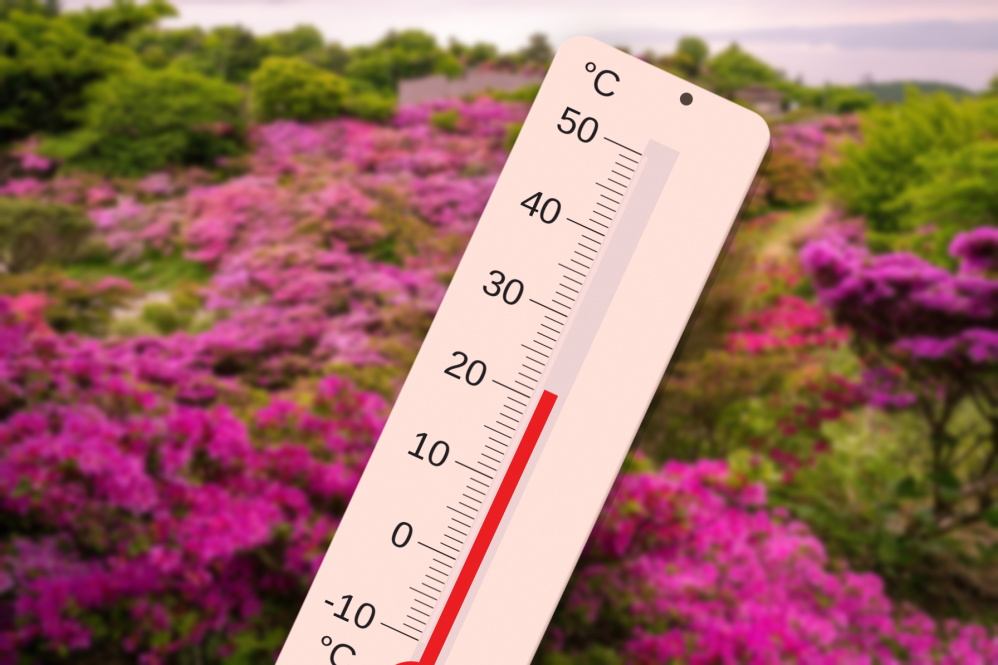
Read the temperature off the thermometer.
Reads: 21.5 °C
